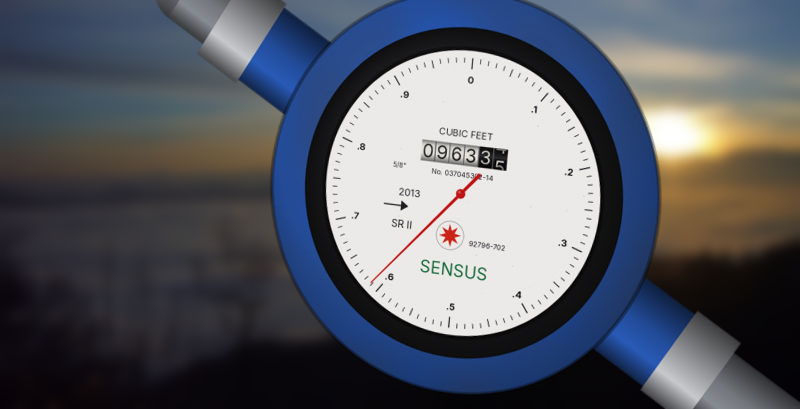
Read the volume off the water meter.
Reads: 96334.61 ft³
